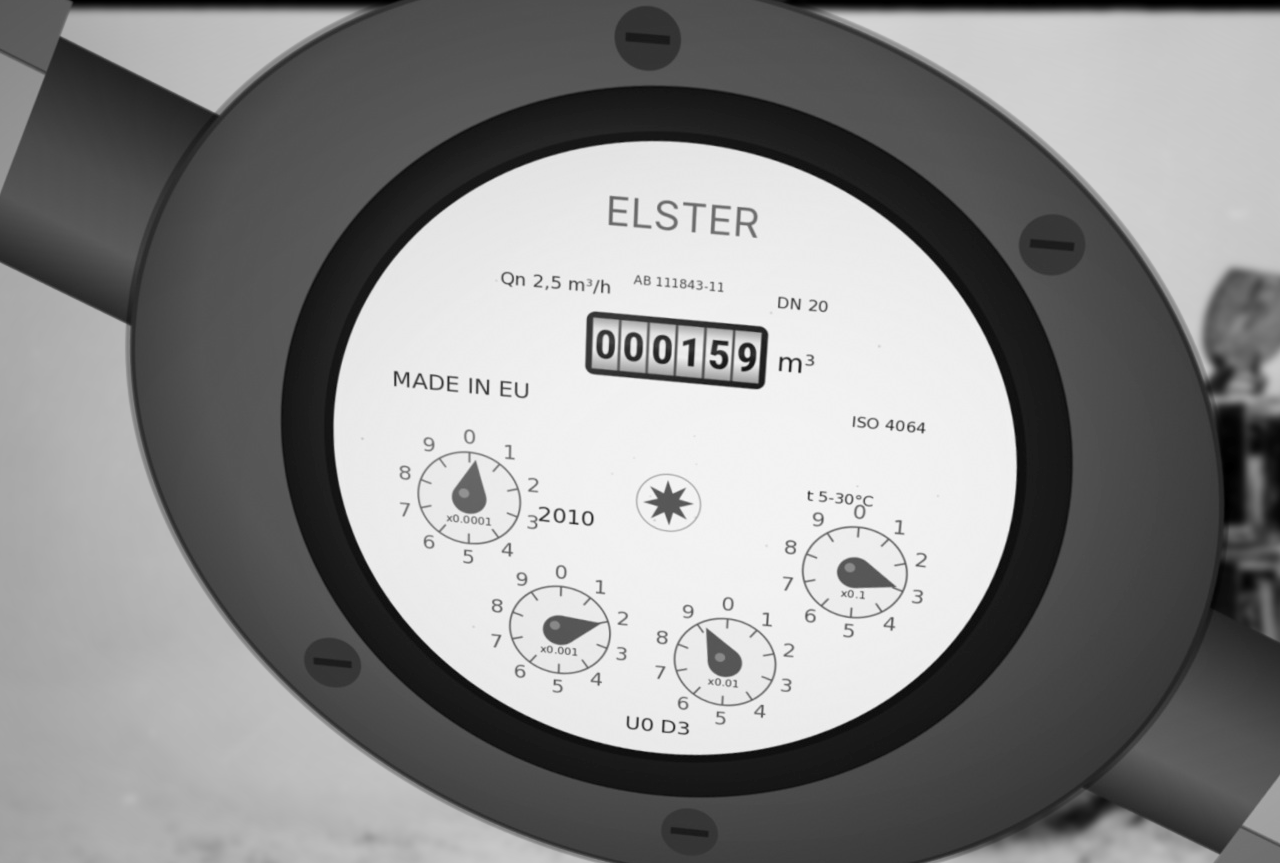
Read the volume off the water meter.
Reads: 159.2920 m³
